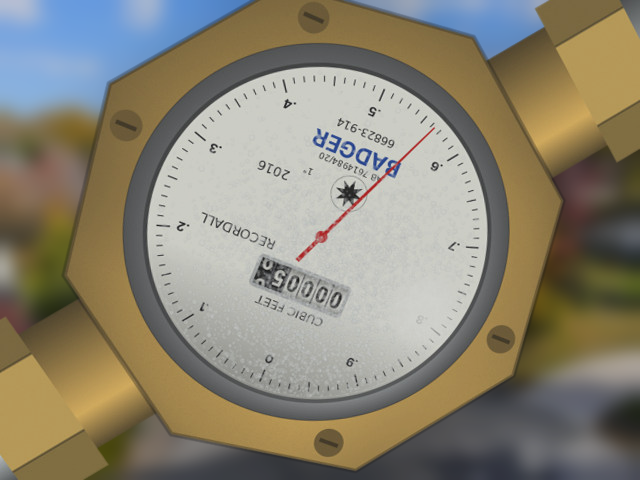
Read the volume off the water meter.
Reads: 58.56 ft³
